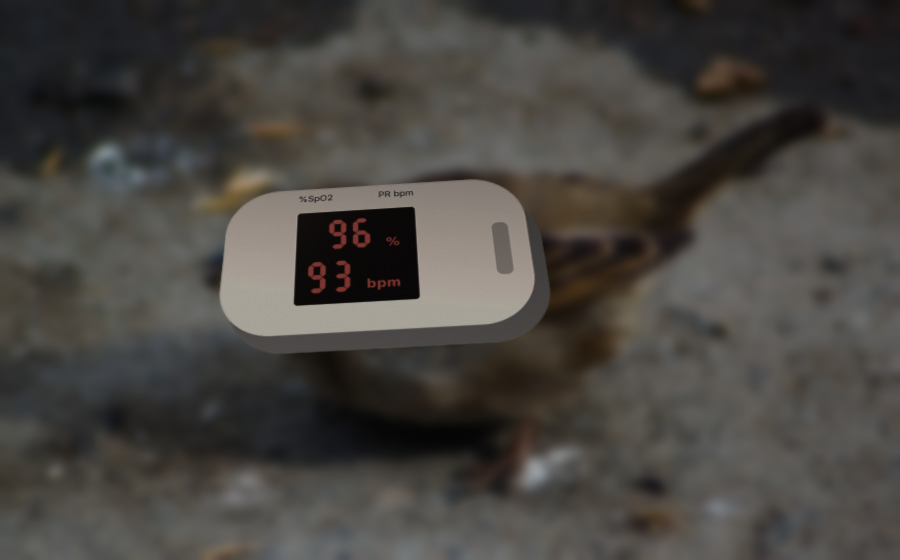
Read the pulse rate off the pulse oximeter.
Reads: 93 bpm
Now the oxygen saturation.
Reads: 96 %
